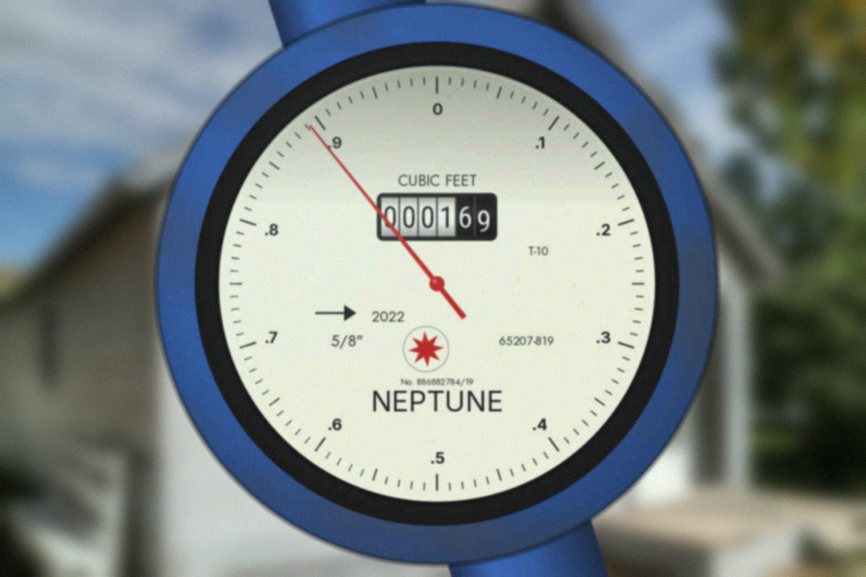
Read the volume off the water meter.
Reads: 168.89 ft³
